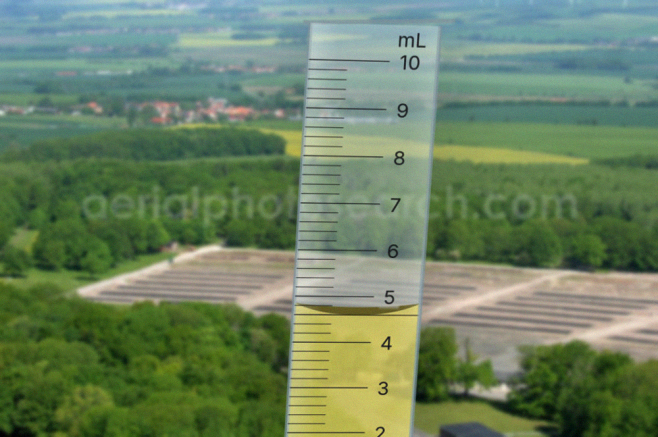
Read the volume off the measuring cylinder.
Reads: 4.6 mL
